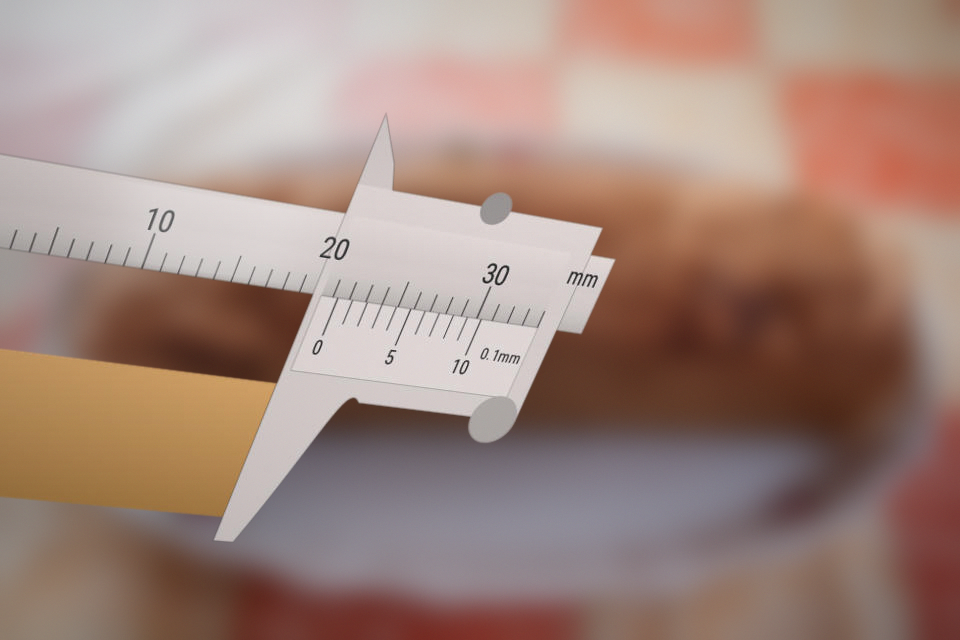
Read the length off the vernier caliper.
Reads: 21.3 mm
